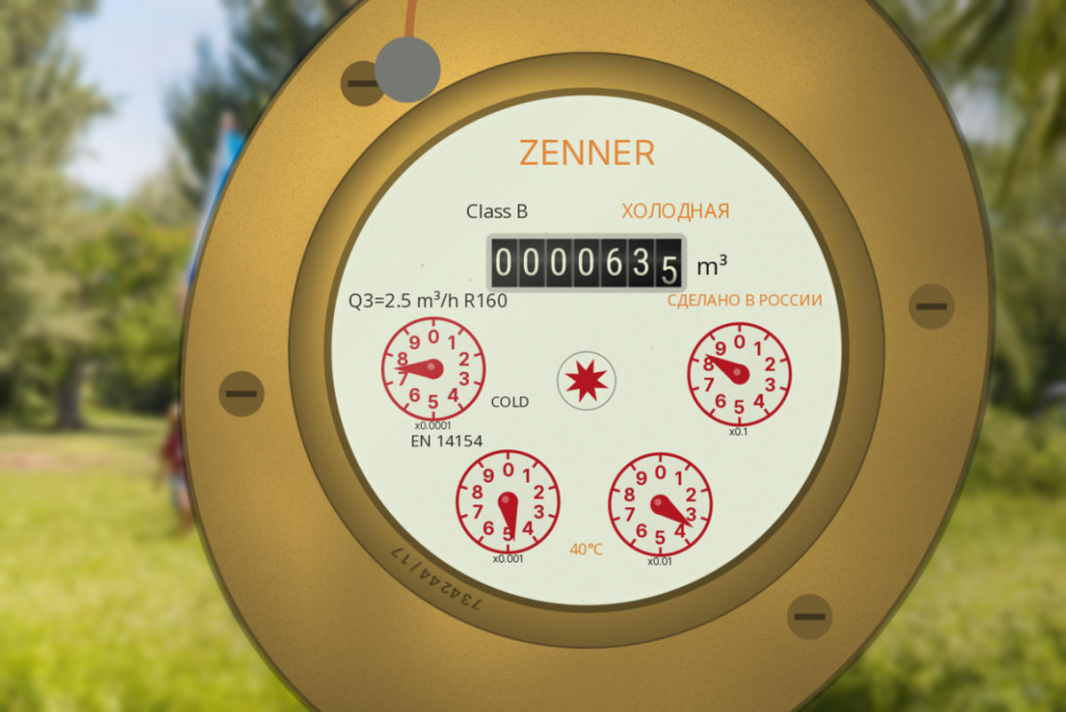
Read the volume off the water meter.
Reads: 634.8347 m³
